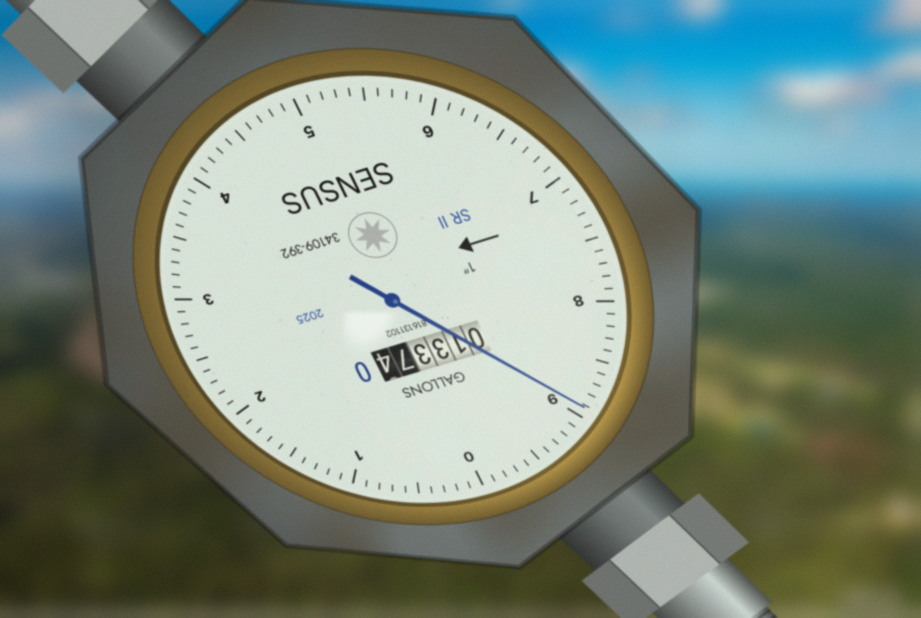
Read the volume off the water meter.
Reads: 133738.9 gal
